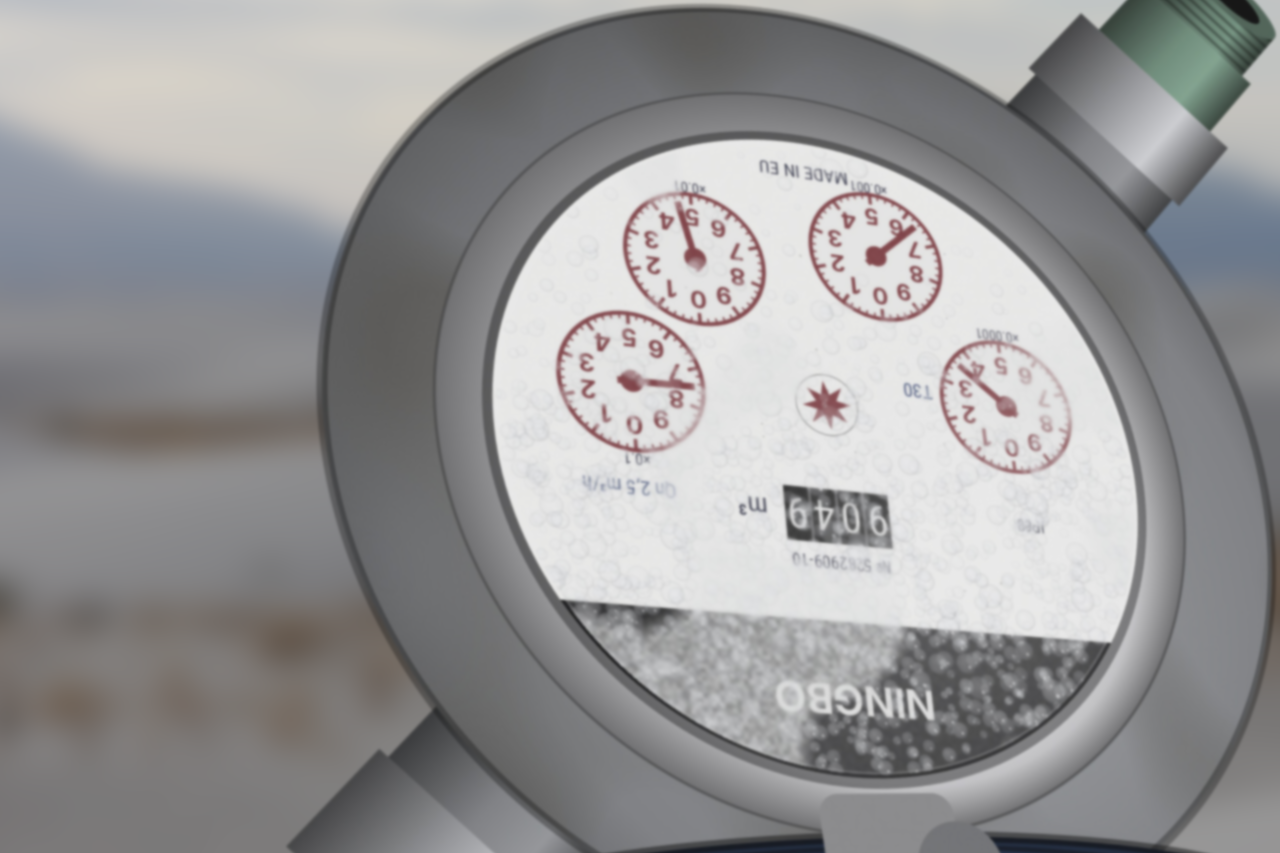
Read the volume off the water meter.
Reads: 9049.7463 m³
